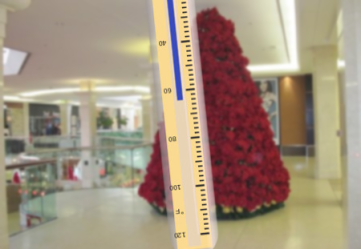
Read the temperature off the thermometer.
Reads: 64 °F
